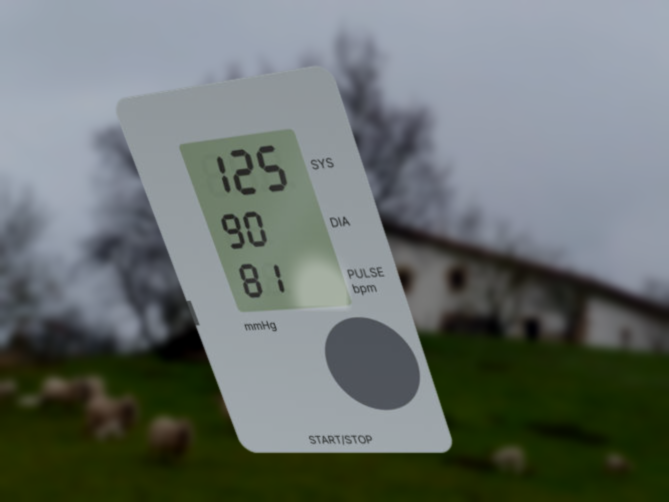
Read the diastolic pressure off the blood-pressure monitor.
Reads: 90 mmHg
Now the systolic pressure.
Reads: 125 mmHg
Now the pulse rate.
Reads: 81 bpm
